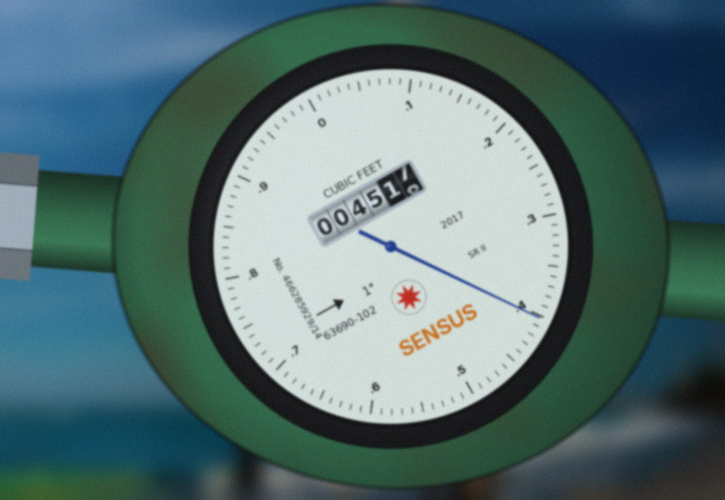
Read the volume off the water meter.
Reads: 4517.40 ft³
